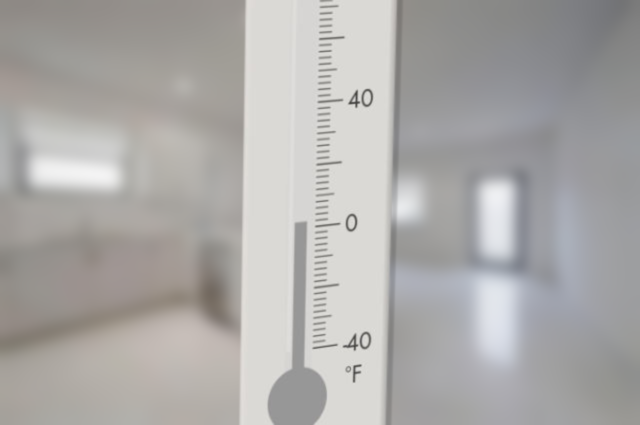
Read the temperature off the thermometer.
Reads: 2 °F
